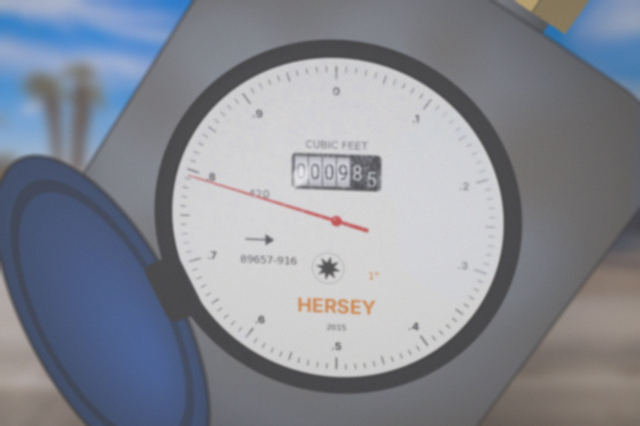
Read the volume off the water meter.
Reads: 984.79 ft³
